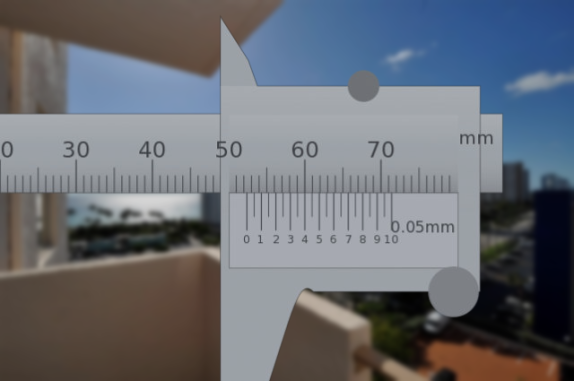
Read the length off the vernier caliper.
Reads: 52.4 mm
